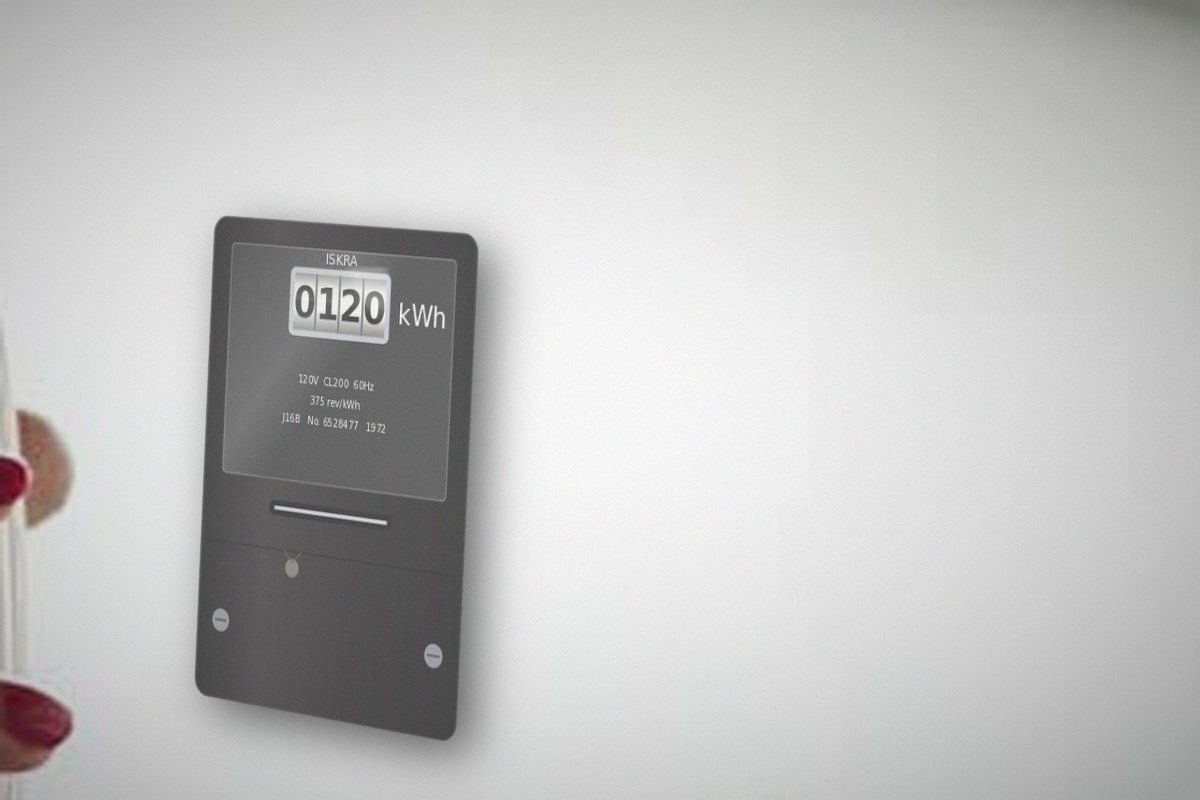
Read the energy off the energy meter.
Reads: 120 kWh
